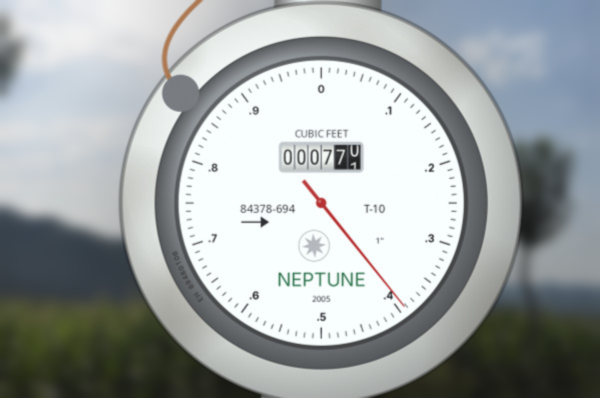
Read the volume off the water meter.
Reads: 770.39 ft³
